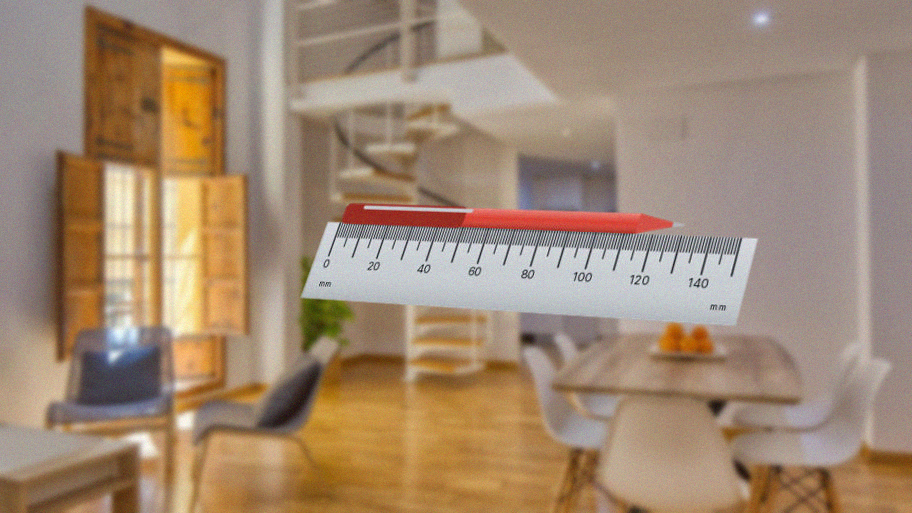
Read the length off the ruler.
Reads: 130 mm
